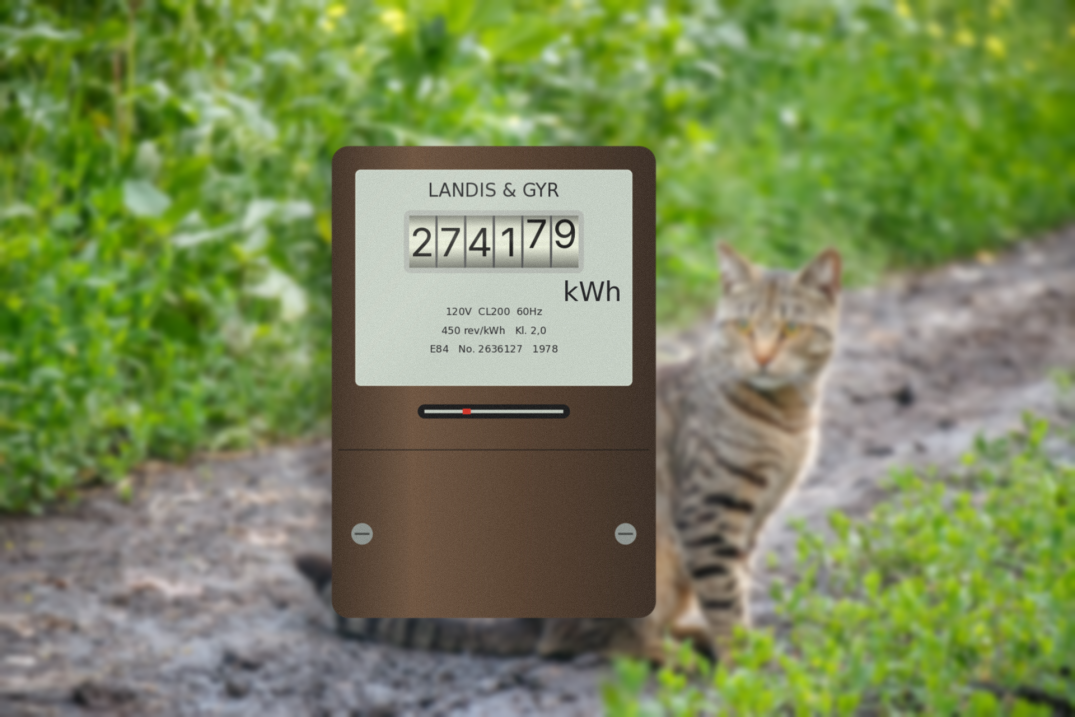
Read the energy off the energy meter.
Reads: 274179 kWh
